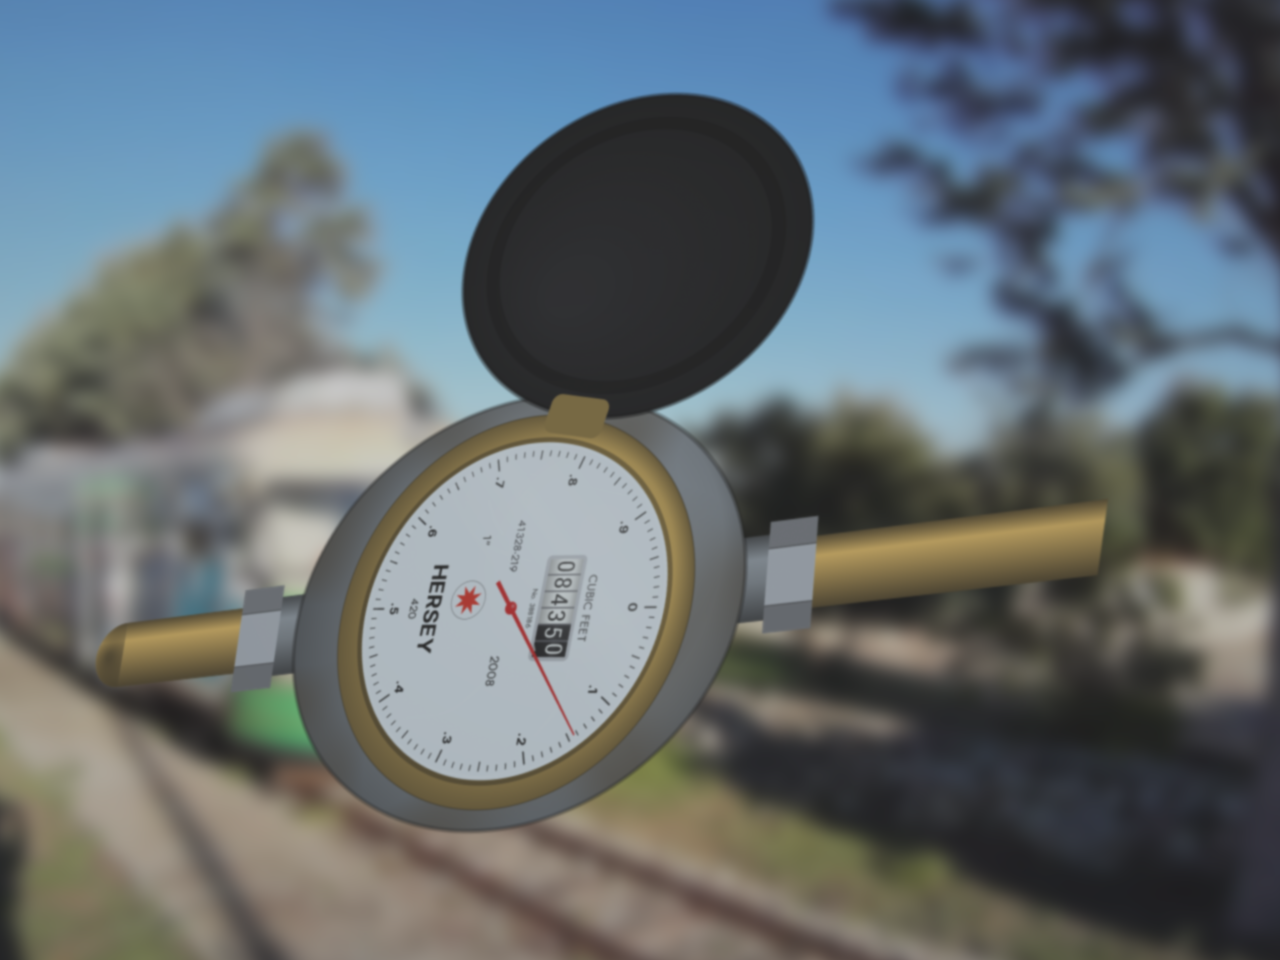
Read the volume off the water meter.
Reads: 84350.14 ft³
